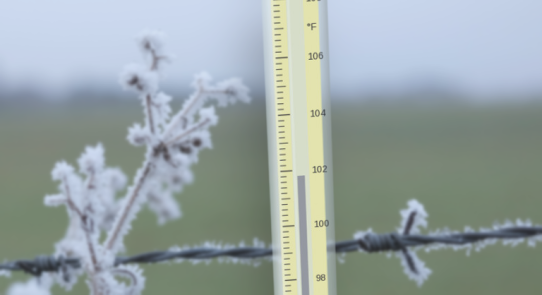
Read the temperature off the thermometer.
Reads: 101.8 °F
